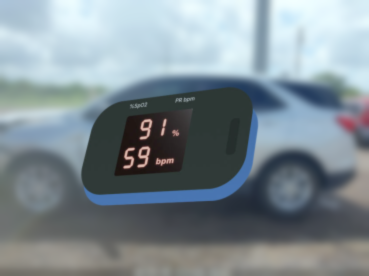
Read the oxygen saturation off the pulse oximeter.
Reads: 91 %
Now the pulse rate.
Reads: 59 bpm
